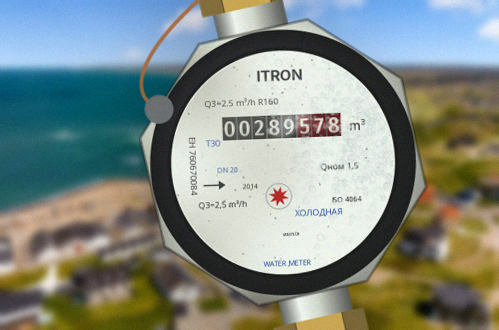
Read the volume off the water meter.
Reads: 289.578 m³
